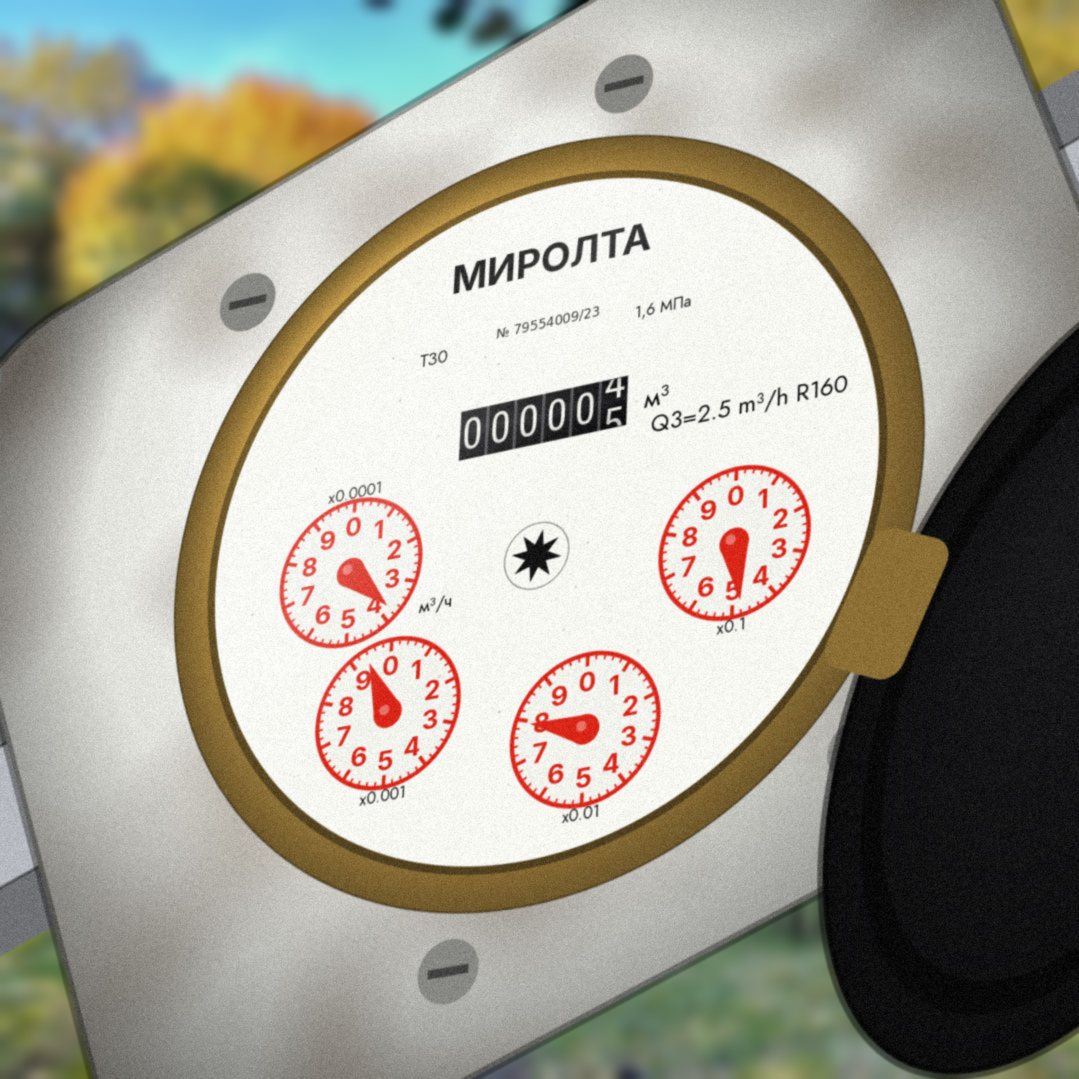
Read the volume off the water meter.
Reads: 4.4793 m³
